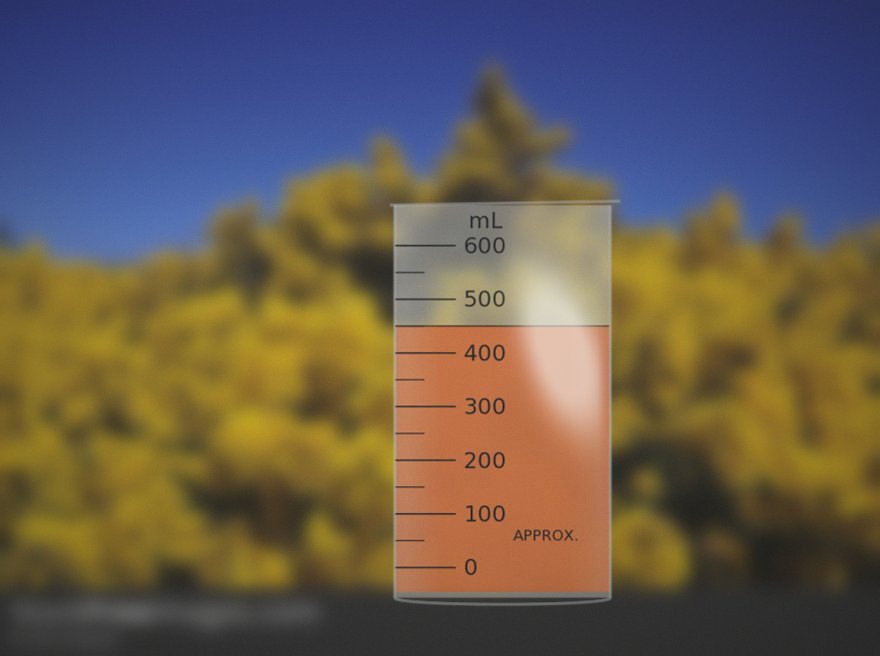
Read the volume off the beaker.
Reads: 450 mL
